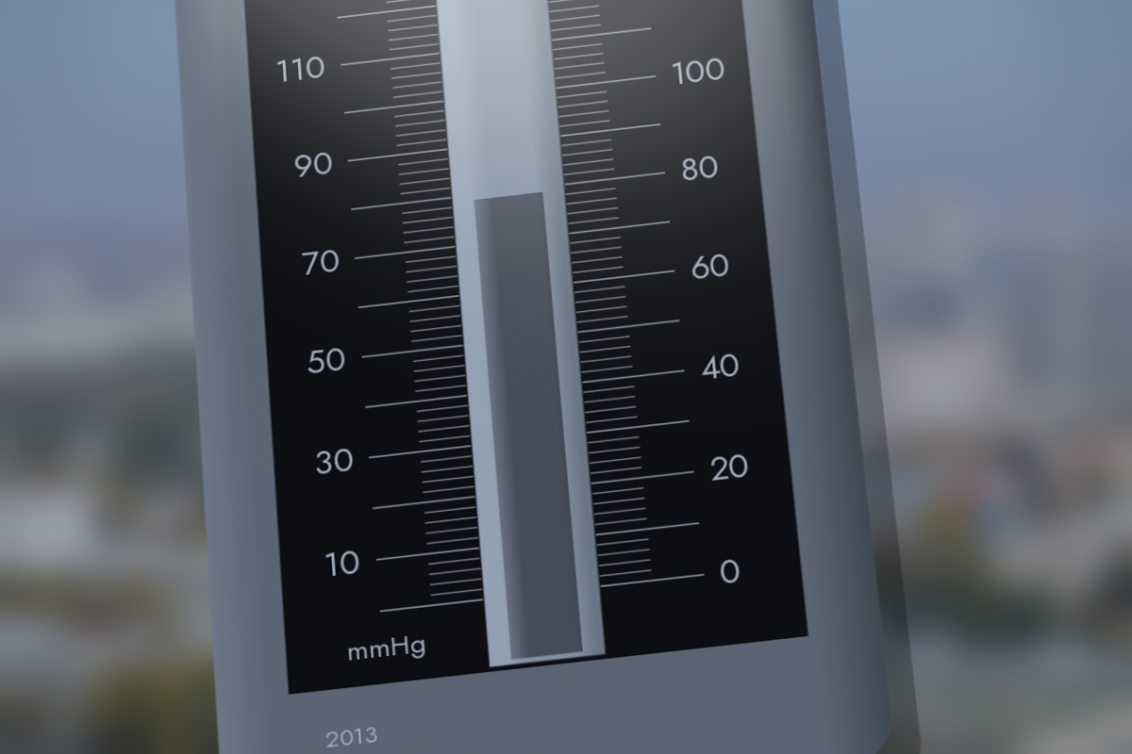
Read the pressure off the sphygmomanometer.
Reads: 79 mmHg
